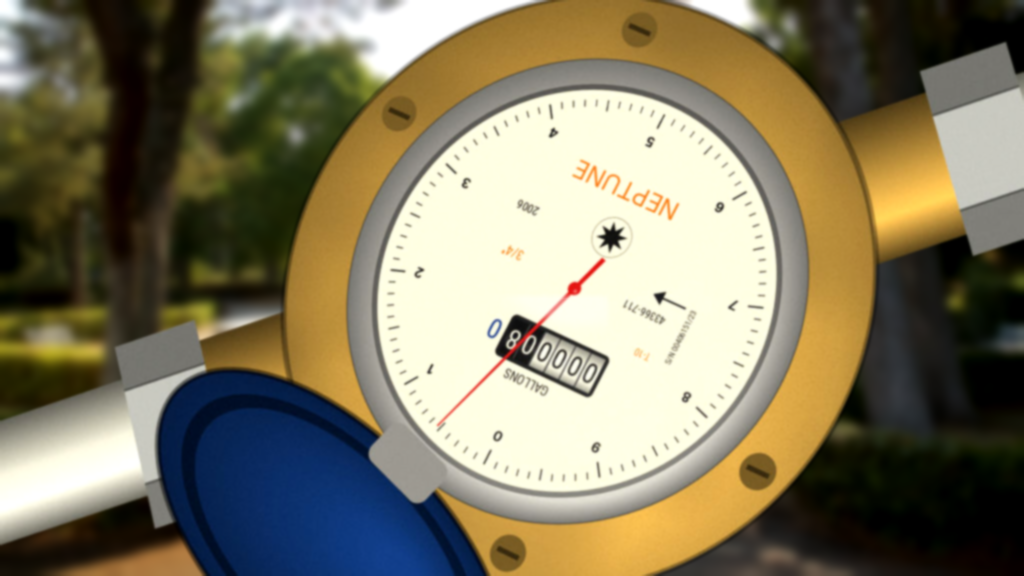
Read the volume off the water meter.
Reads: 80.5 gal
